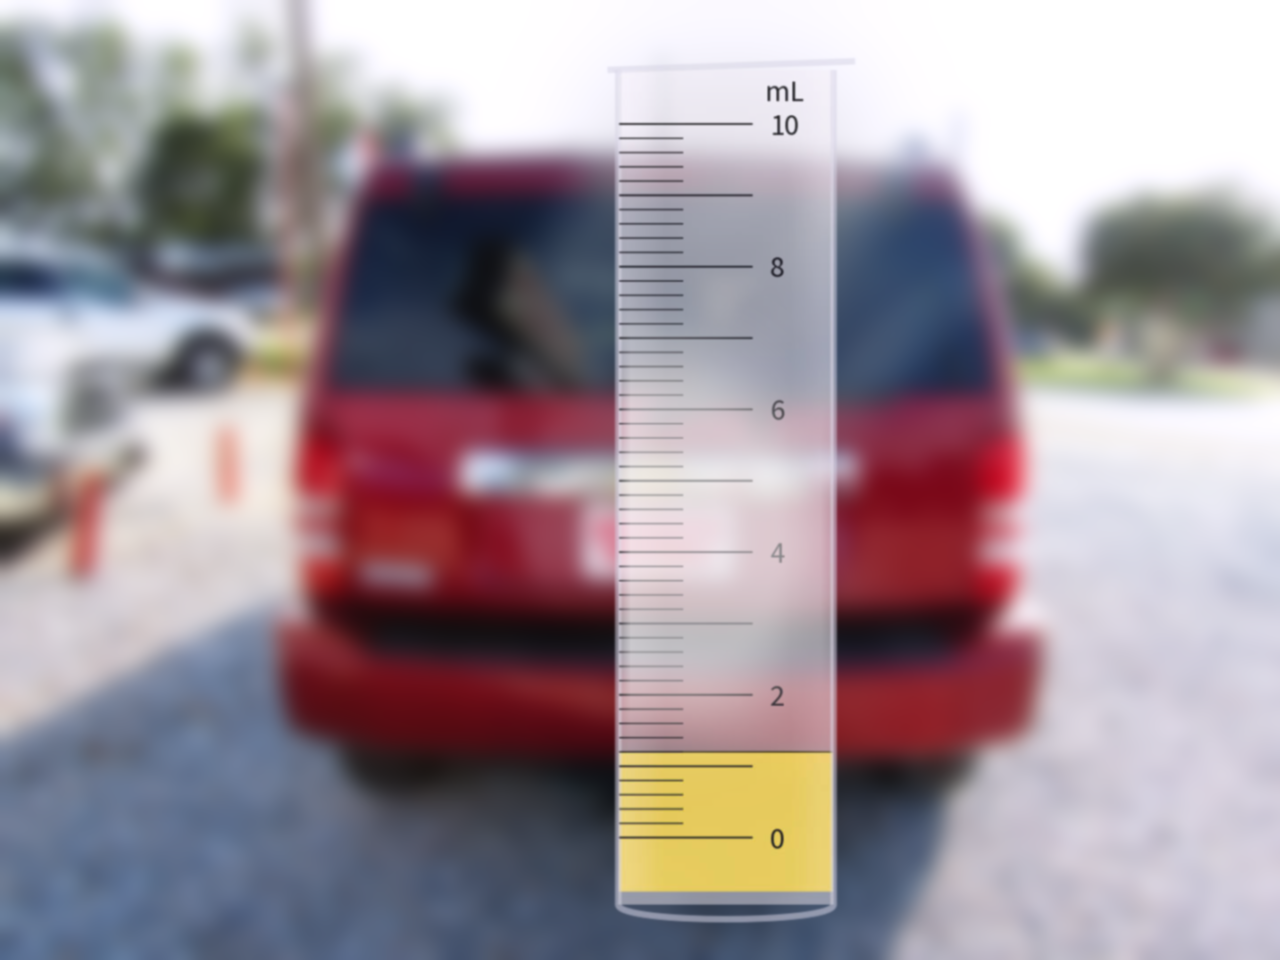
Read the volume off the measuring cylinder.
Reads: 1.2 mL
